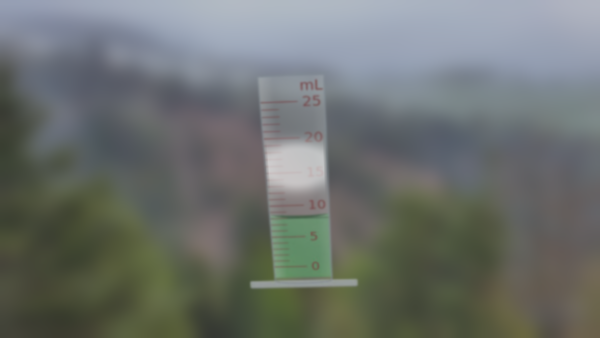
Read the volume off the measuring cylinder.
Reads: 8 mL
